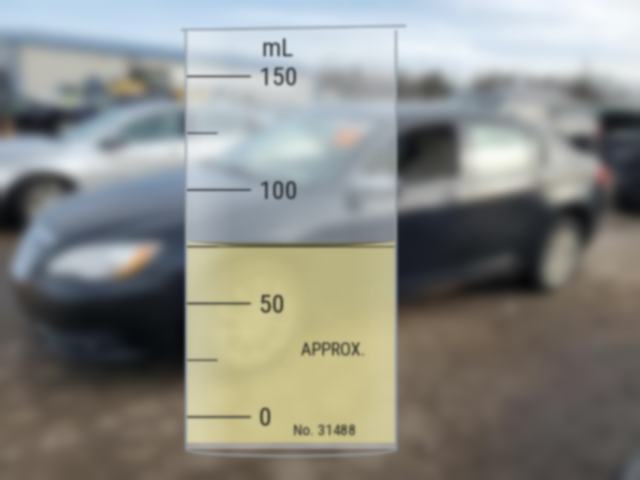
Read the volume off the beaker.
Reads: 75 mL
